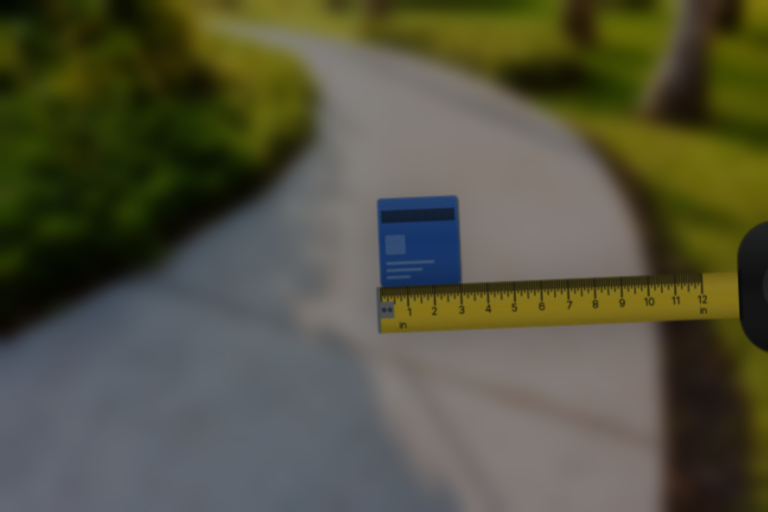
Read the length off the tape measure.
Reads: 3 in
